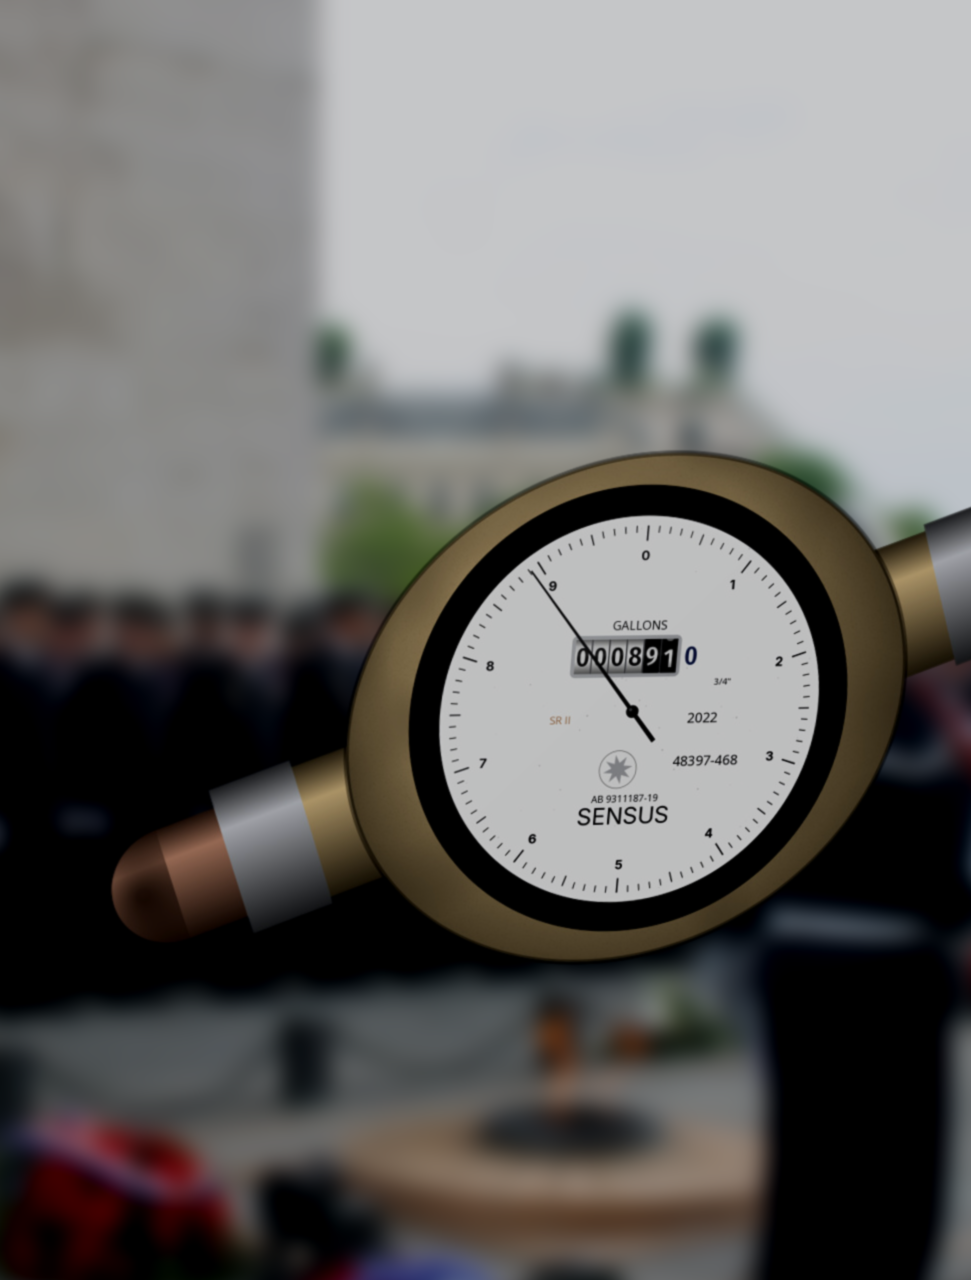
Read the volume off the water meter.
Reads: 8908.9 gal
